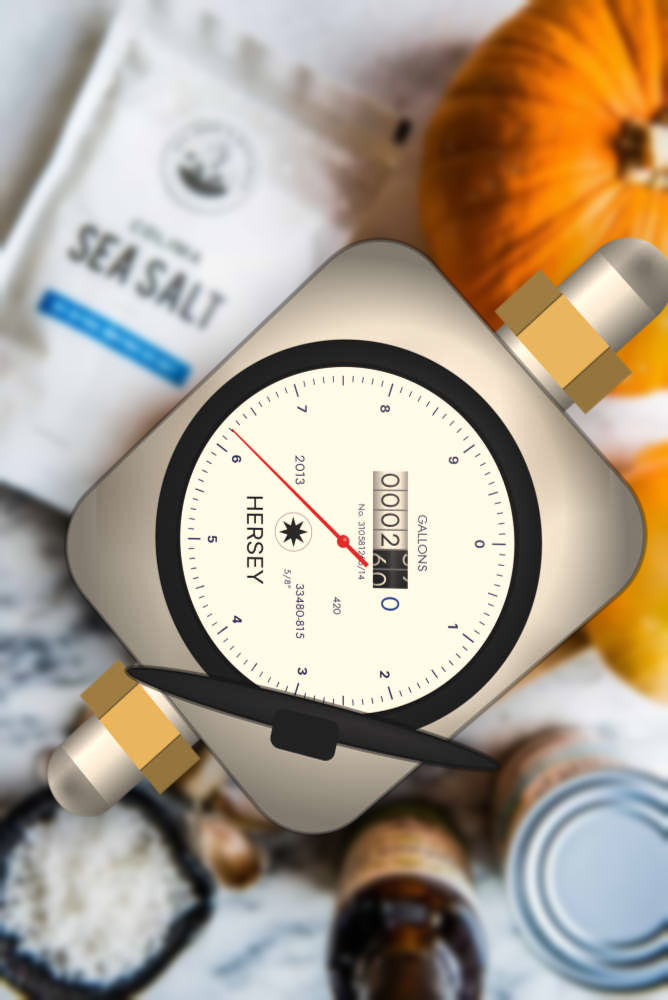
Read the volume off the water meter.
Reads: 2596.2 gal
